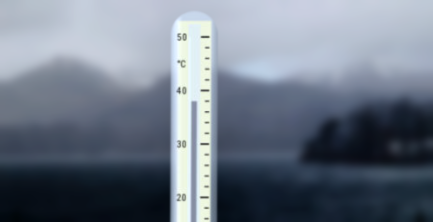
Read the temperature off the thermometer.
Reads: 38 °C
